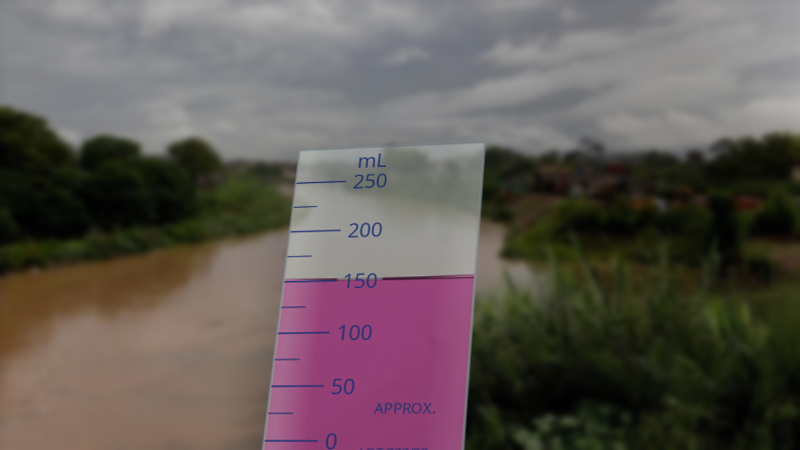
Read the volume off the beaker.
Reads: 150 mL
